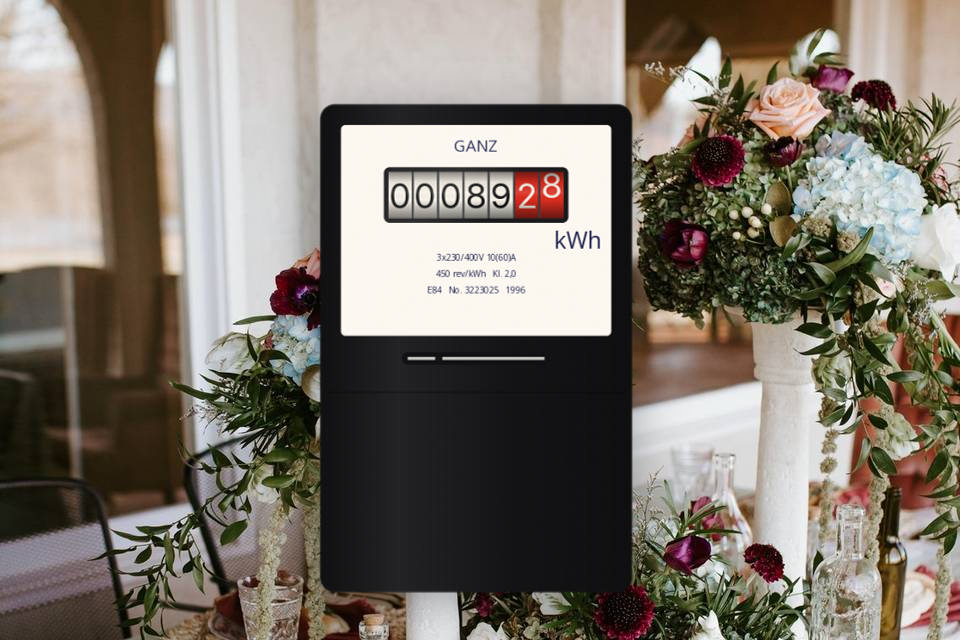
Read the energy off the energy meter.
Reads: 89.28 kWh
